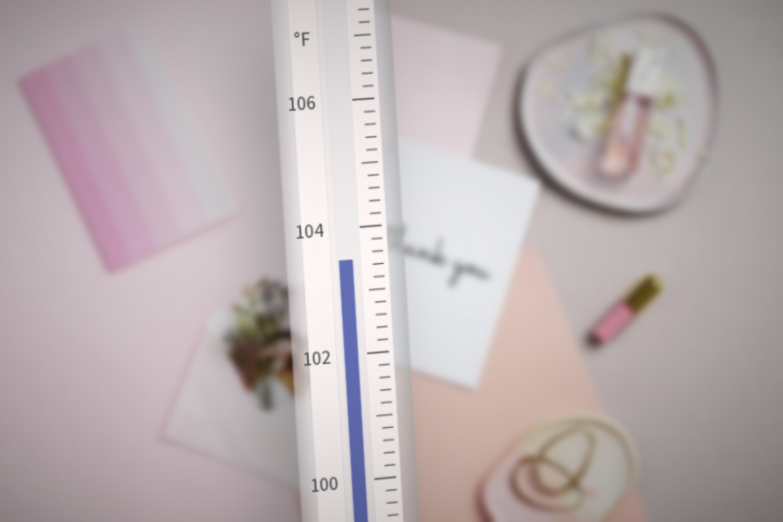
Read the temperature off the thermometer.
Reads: 103.5 °F
